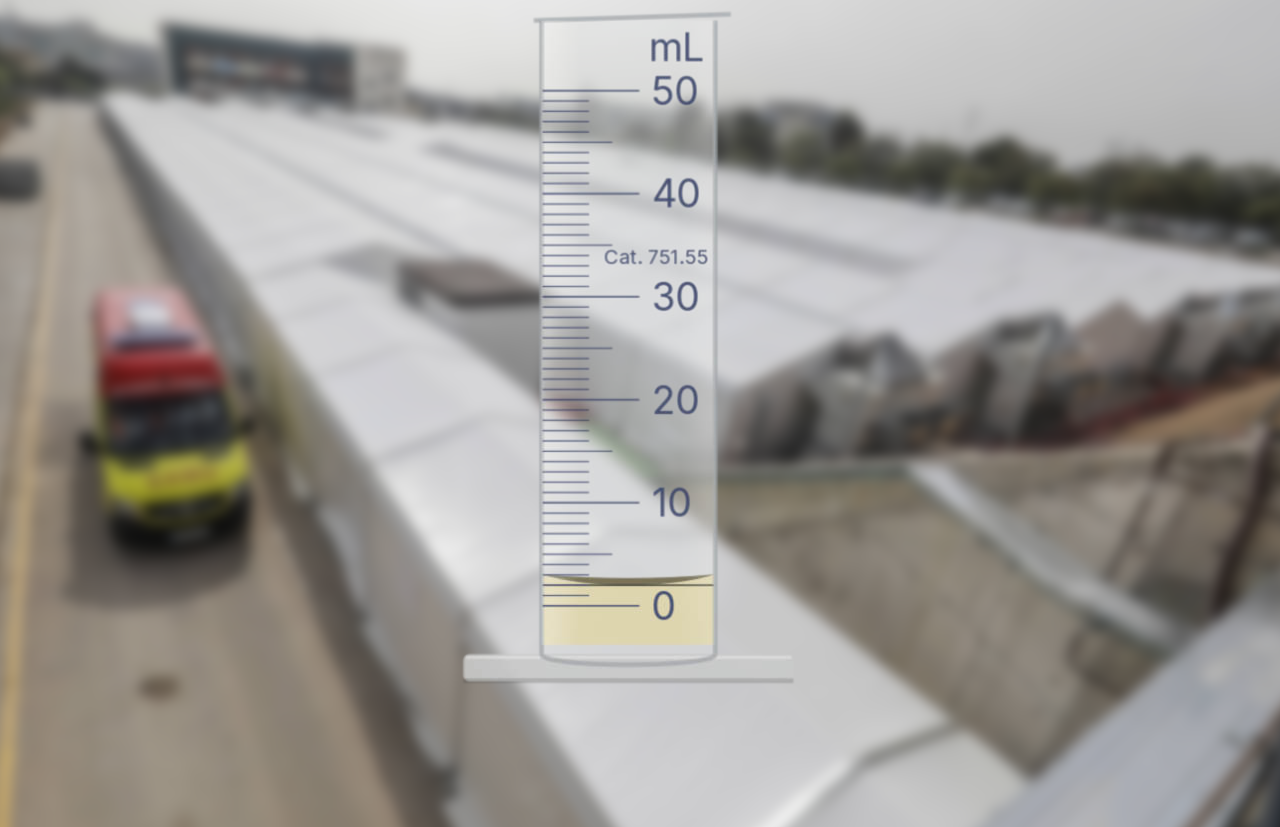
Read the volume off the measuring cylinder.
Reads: 2 mL
